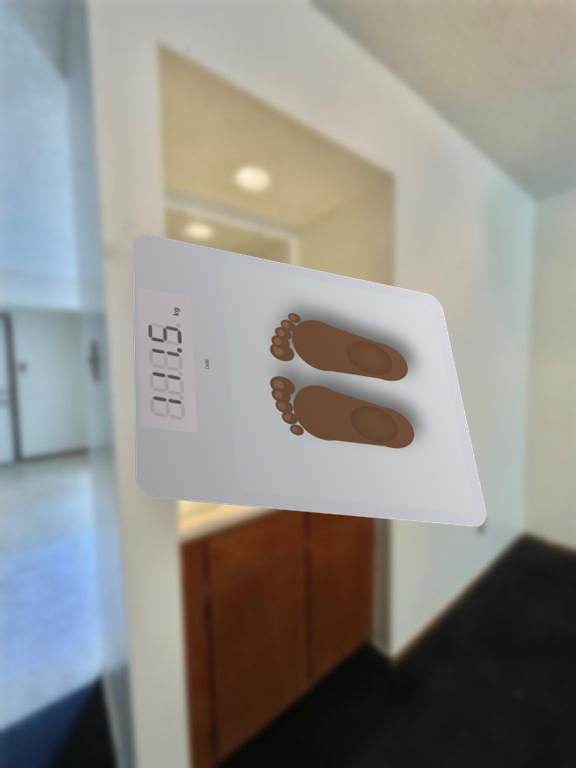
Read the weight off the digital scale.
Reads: 111.5 kg
